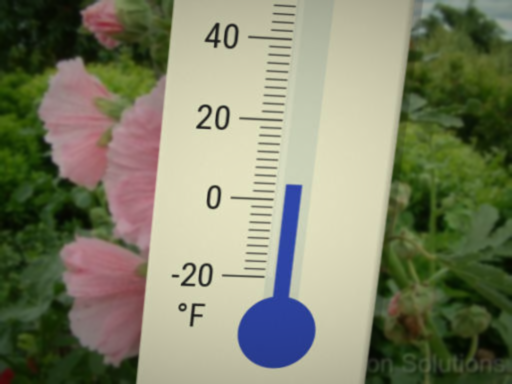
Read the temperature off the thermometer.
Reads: 4 °F
